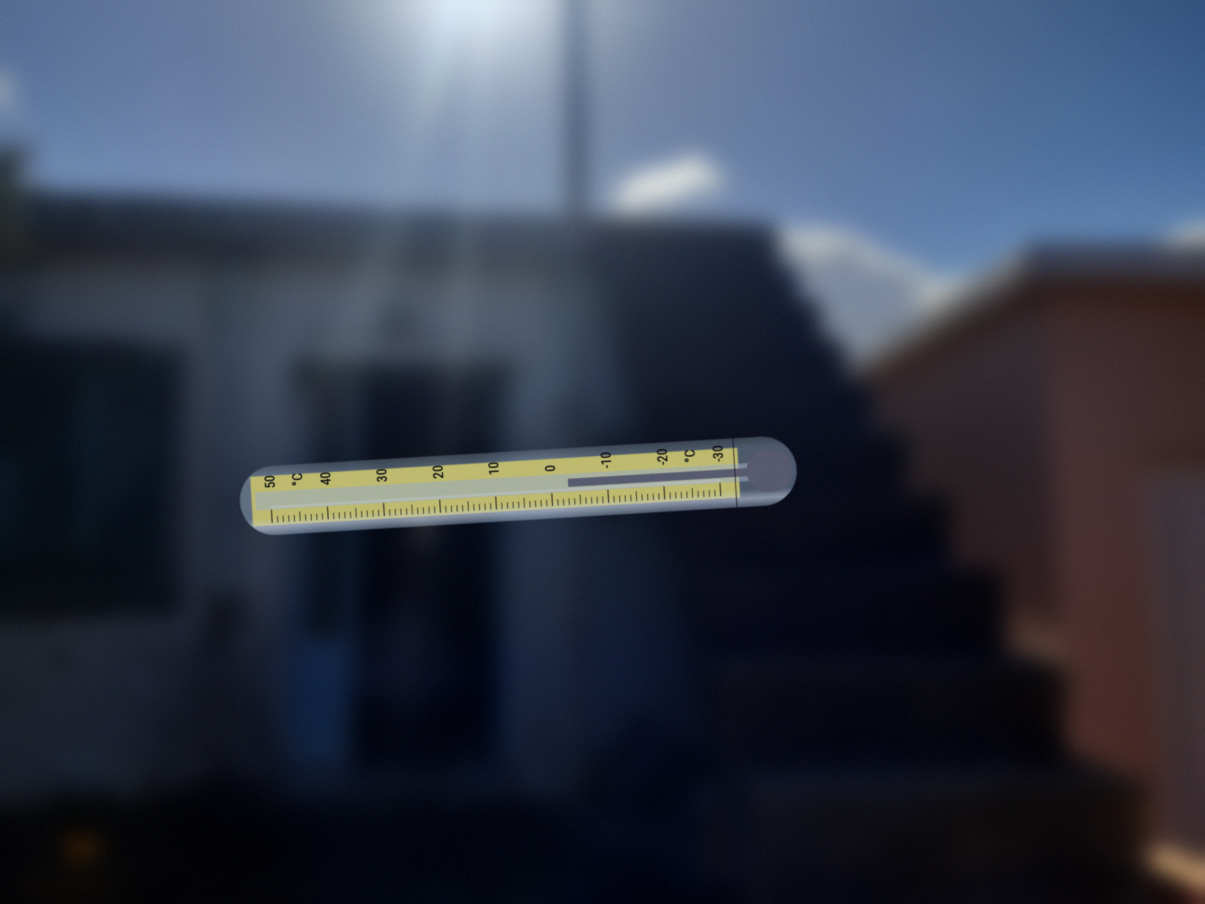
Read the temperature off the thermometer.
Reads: -3 °C
